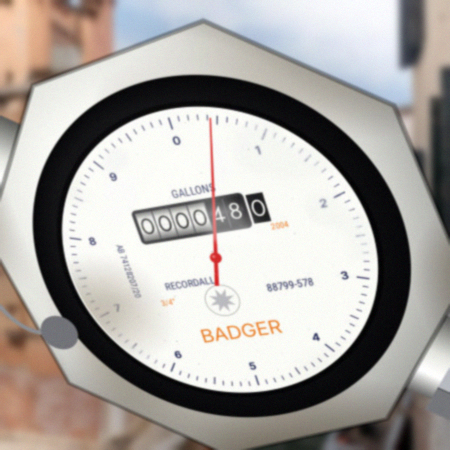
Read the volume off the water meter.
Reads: 480.4 gal
